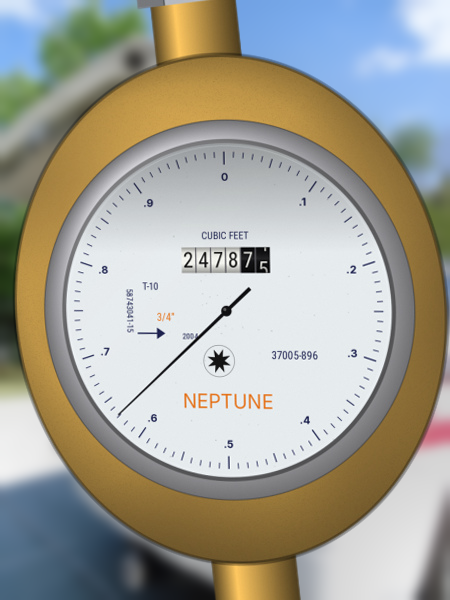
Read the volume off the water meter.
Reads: 247874.63 ft³
